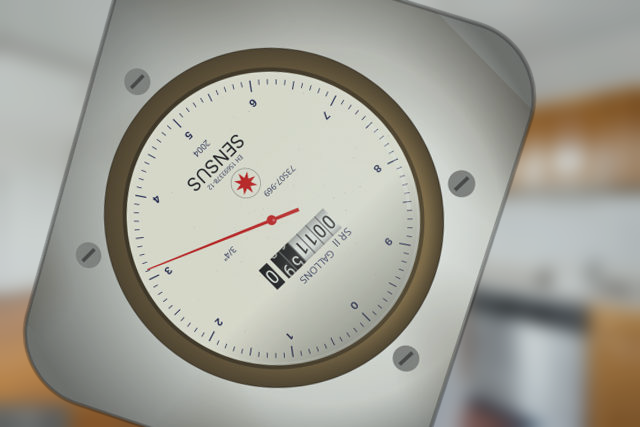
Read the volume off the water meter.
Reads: 11593.1 gal
